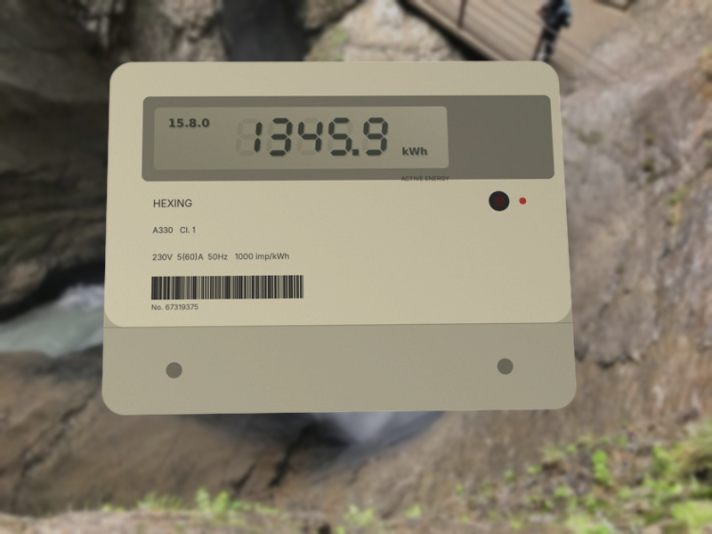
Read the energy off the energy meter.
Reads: 1345.9 kWh
